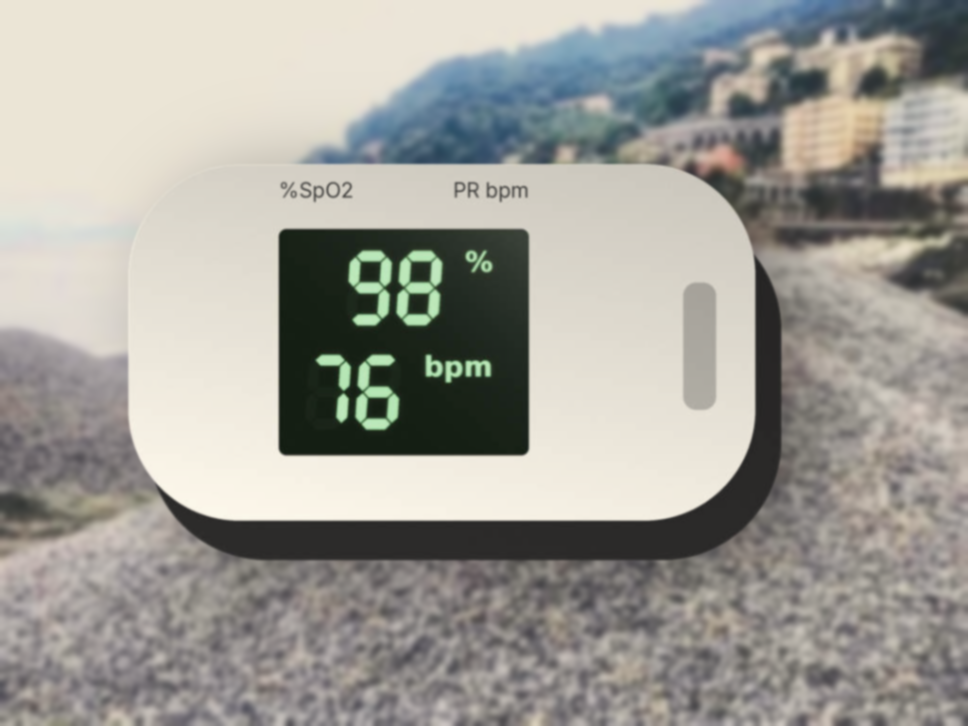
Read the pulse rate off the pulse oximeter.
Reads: 76 bpm
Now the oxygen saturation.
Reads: 98 %
